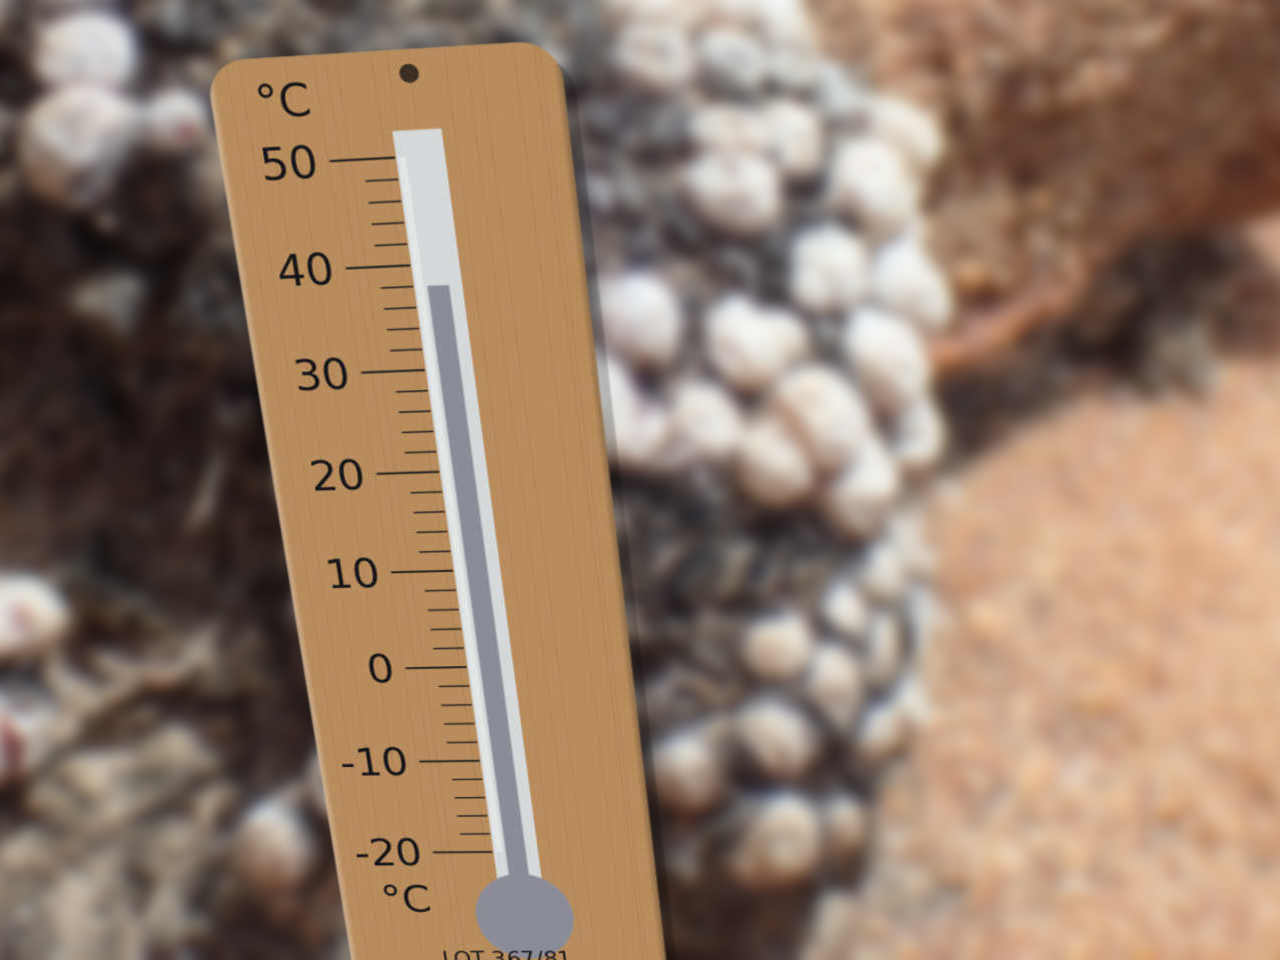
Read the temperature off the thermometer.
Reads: 38 °C
